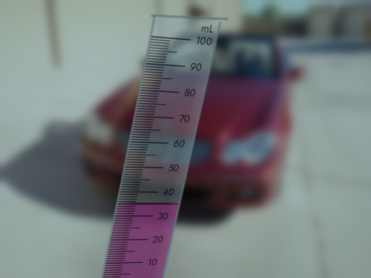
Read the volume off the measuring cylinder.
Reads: 35 mL
